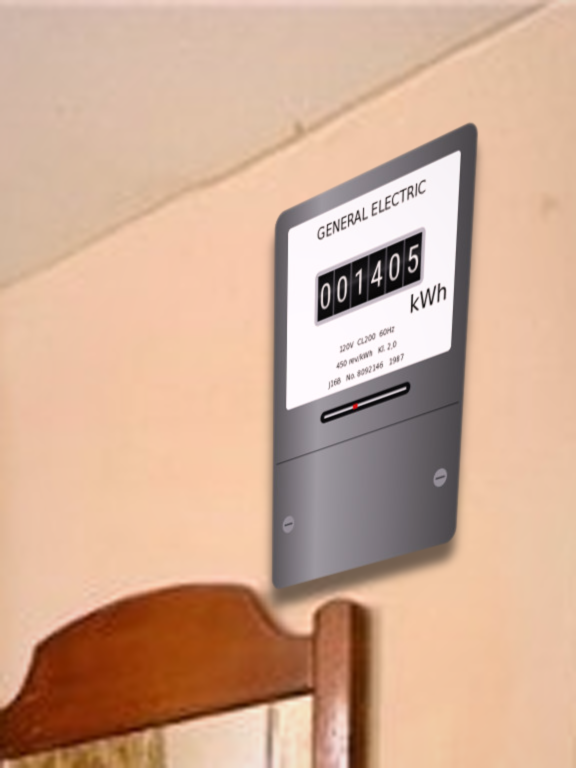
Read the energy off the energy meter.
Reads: 1405 kWh
